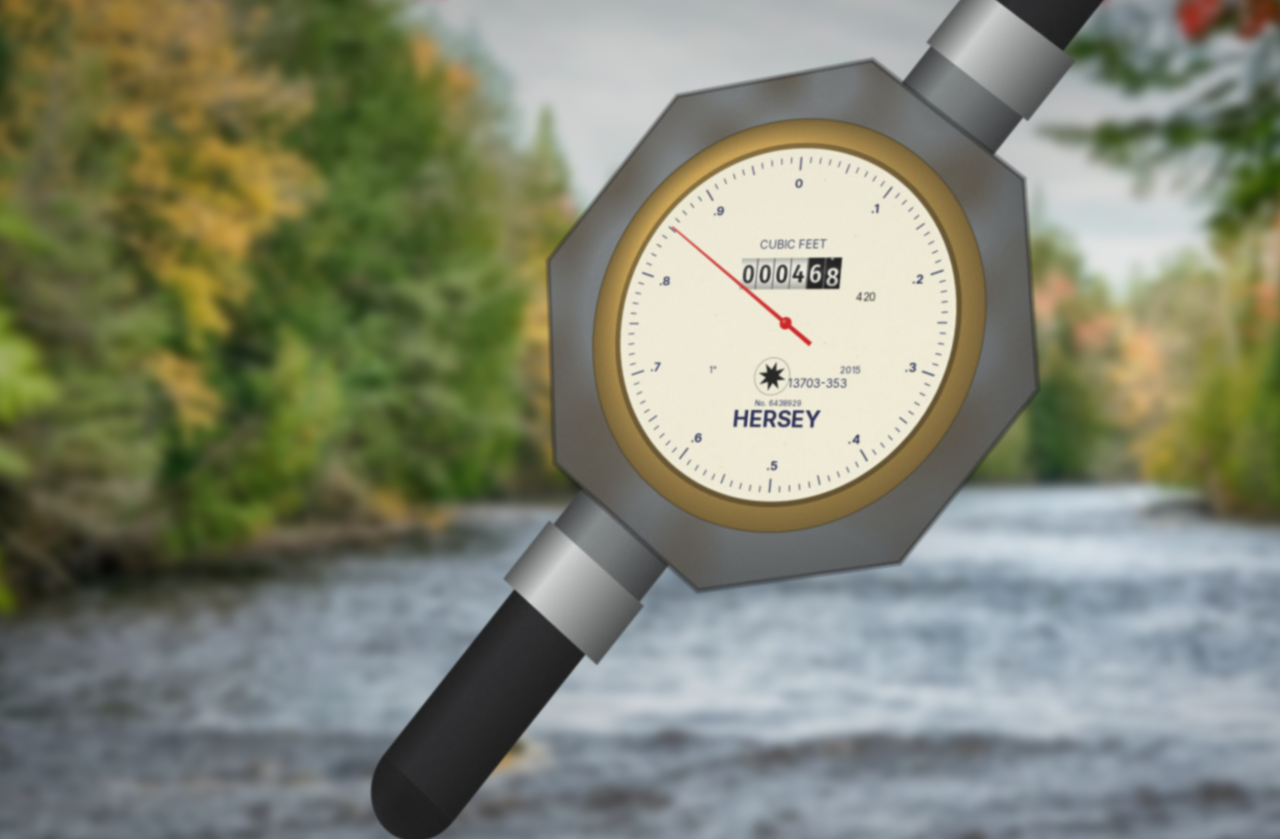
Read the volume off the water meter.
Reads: 467.85 ft³
